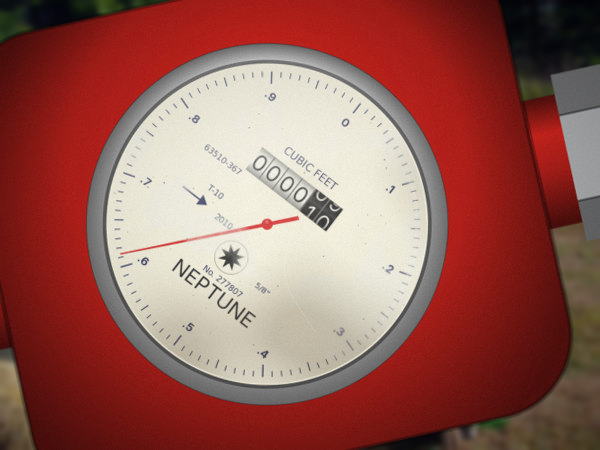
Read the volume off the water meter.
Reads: 9.61 ft³
